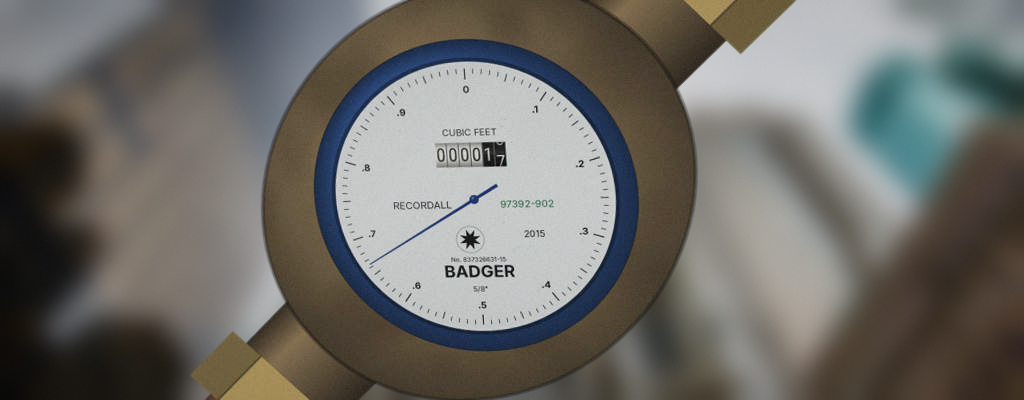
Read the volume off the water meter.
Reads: 16.66 ft³
